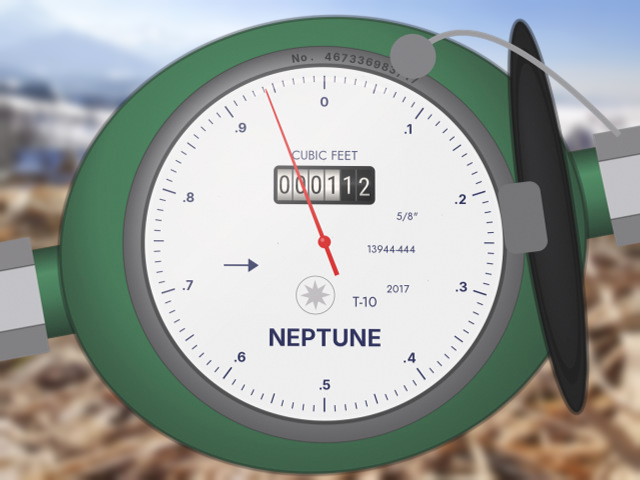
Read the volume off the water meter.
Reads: 111.94 ft³
